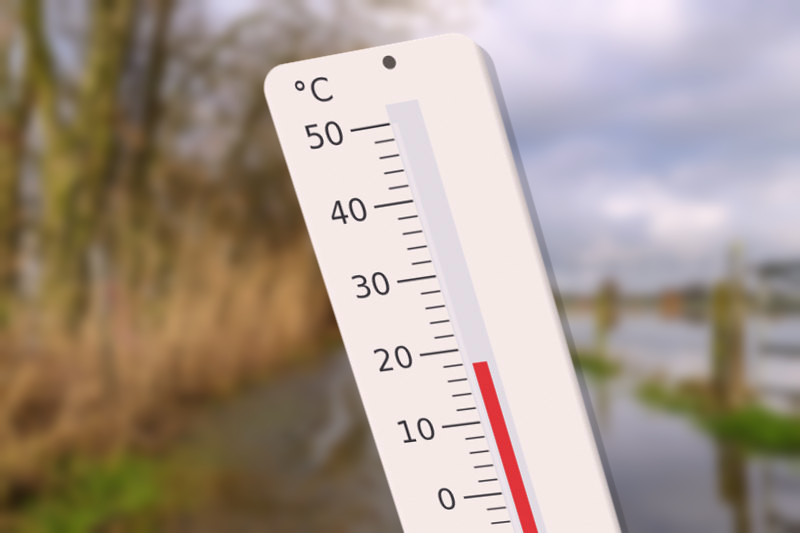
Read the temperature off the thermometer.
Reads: 18 °C
